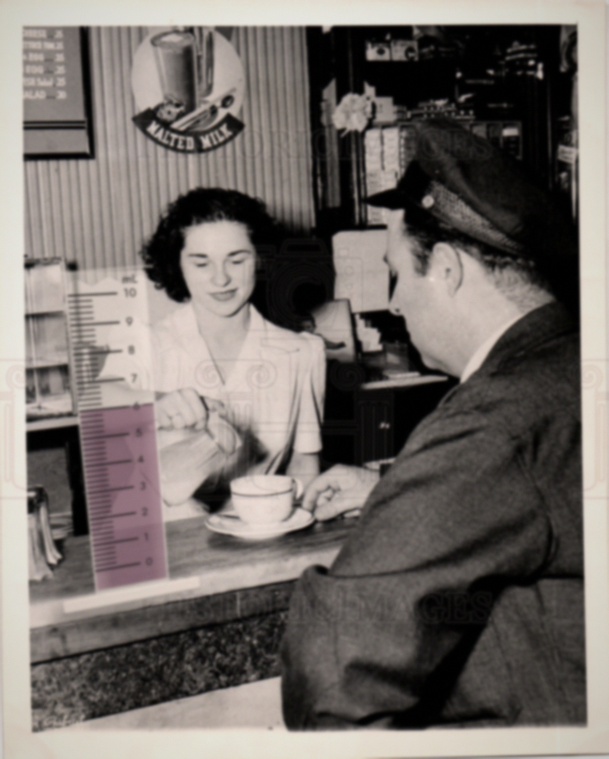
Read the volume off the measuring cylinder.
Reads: 6 mL
